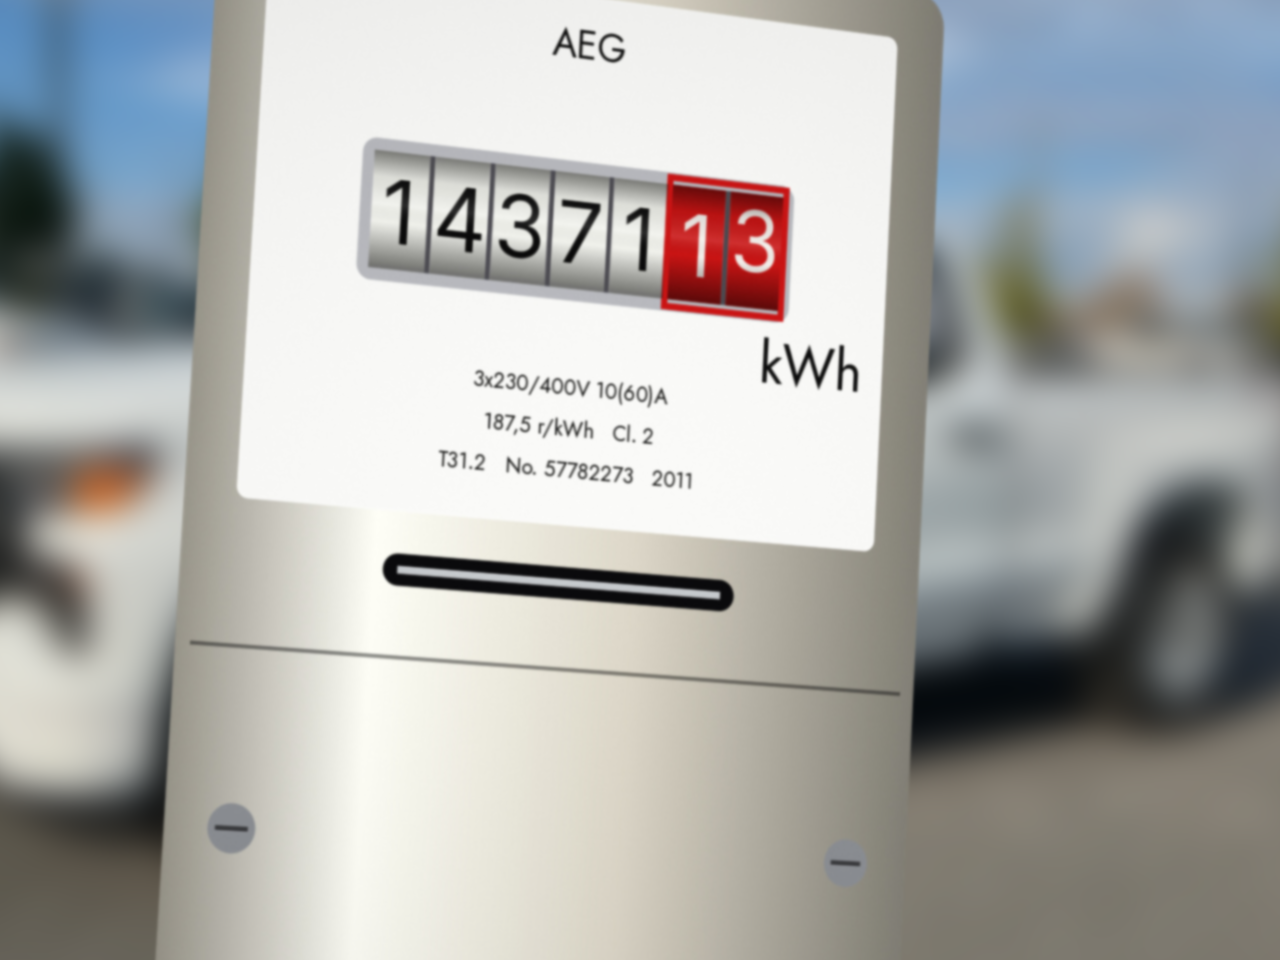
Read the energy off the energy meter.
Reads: 14371.13 kWh
